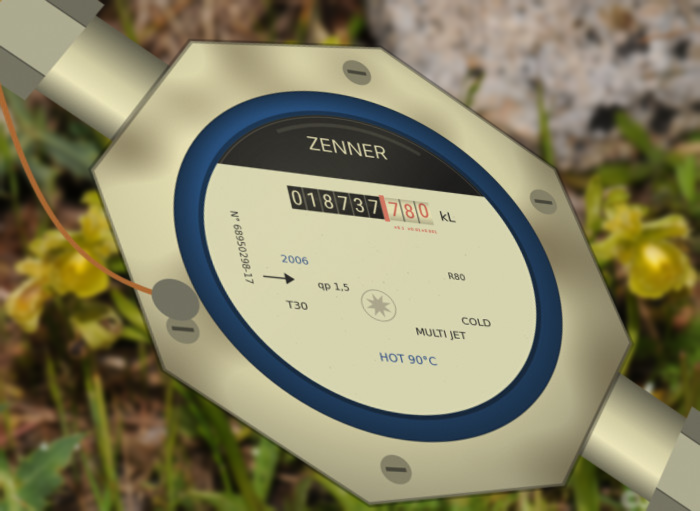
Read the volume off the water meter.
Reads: 18737.780 kL
